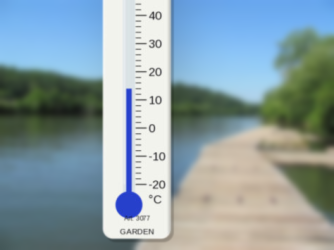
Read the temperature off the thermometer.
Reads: 14 °C
